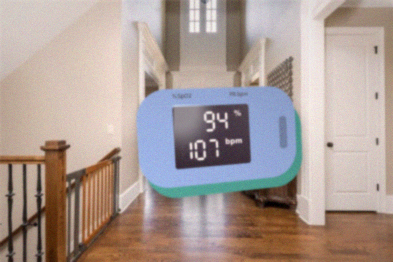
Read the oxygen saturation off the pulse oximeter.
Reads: 94 %
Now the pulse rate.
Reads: 107 bpm
